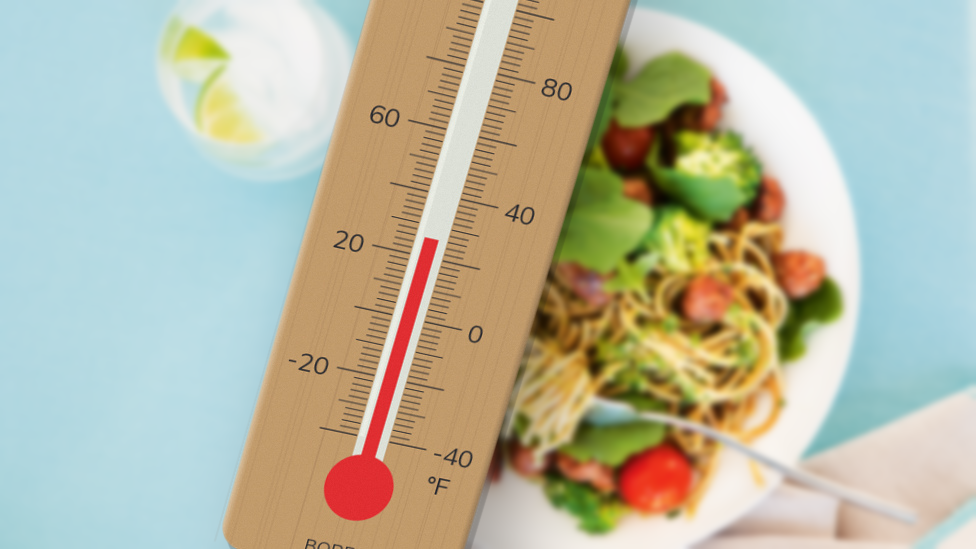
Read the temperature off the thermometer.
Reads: 26 °F
